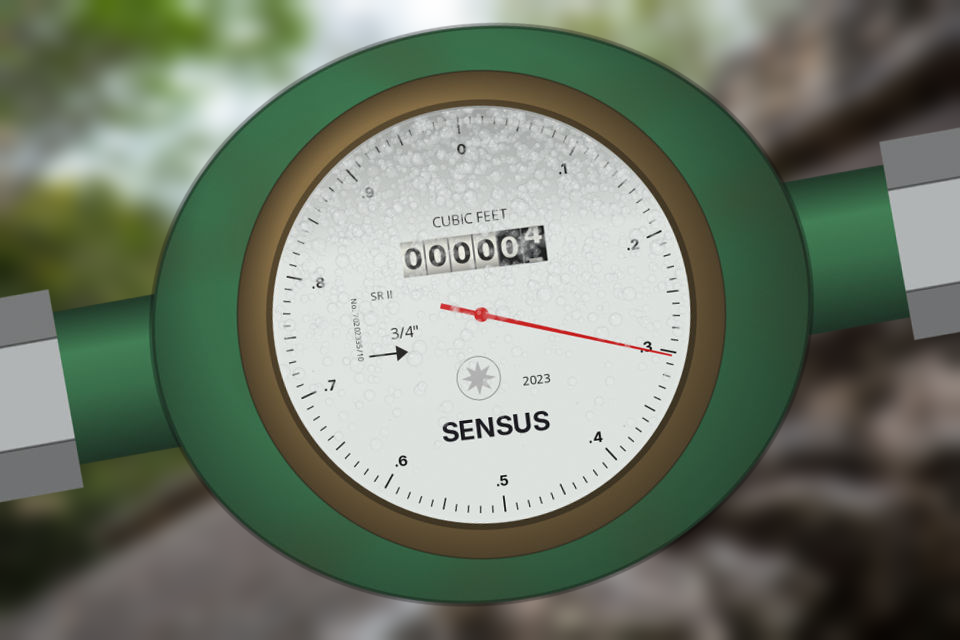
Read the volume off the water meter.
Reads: 4.30 ft³
